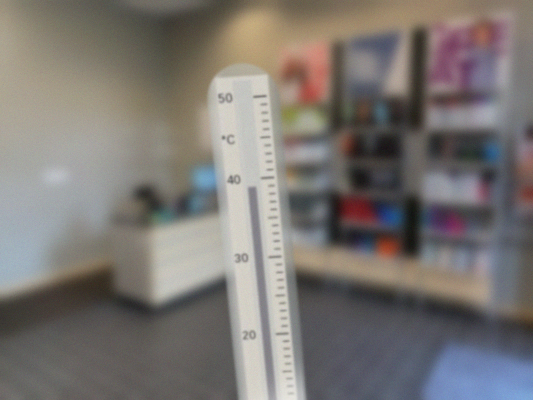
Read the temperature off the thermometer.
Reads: 39 °C
